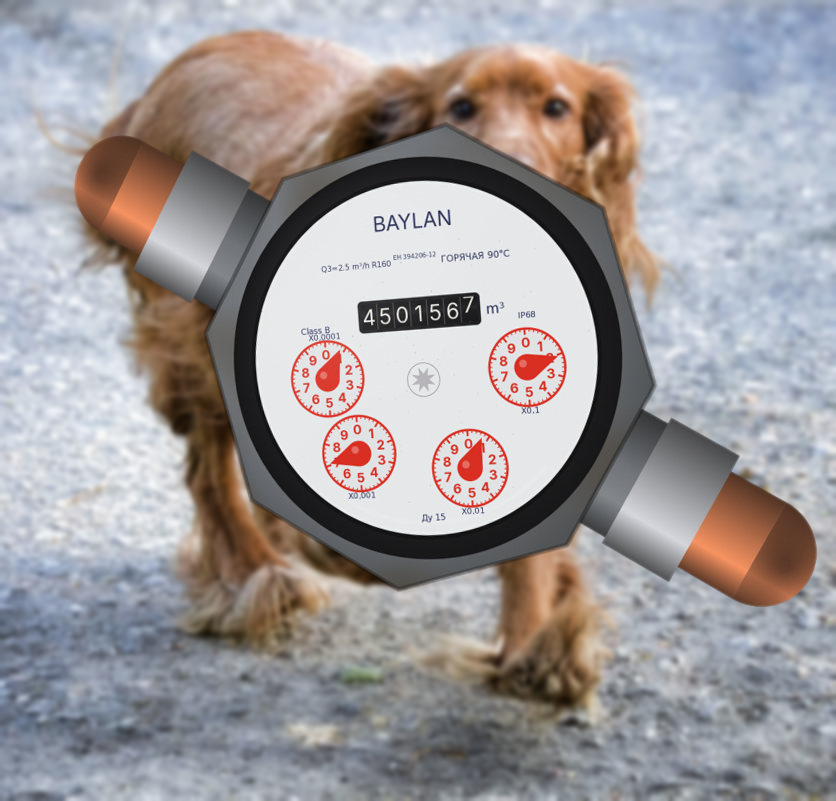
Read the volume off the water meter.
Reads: 4501567.2070 m³
